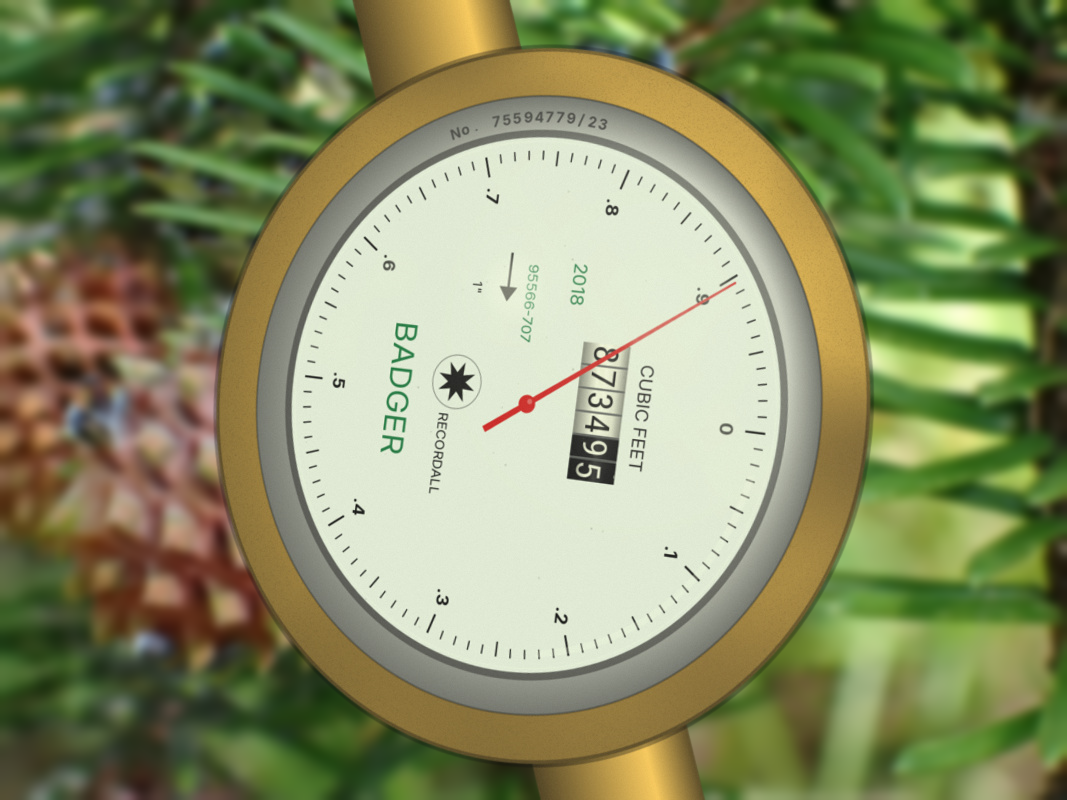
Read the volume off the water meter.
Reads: 873494.90 ft³
